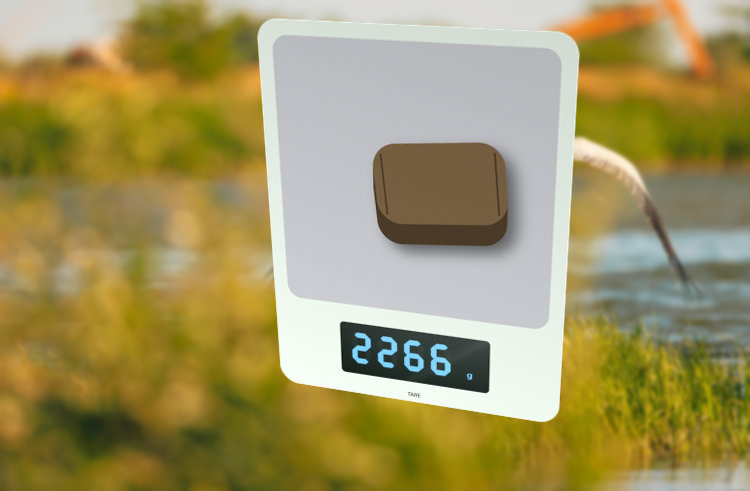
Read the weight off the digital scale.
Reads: 2266 g
